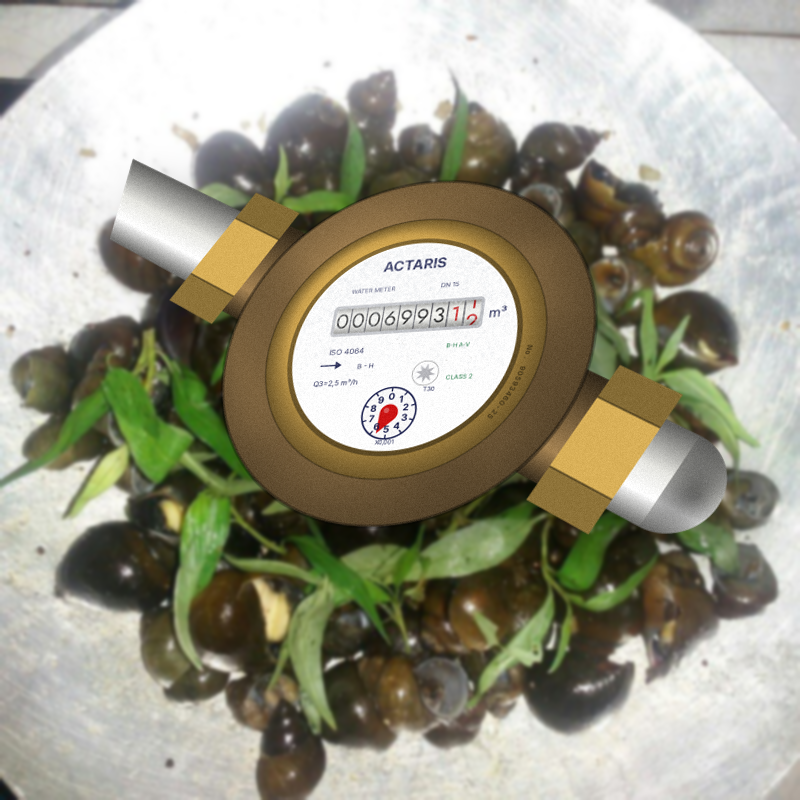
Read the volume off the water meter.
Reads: 6993.115 m³
